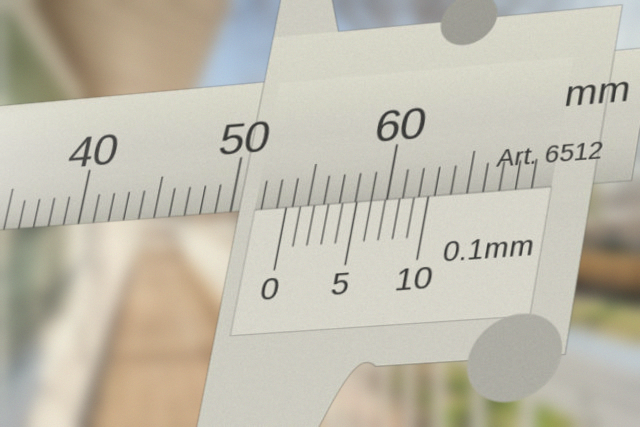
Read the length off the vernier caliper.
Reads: 53.6 mm
